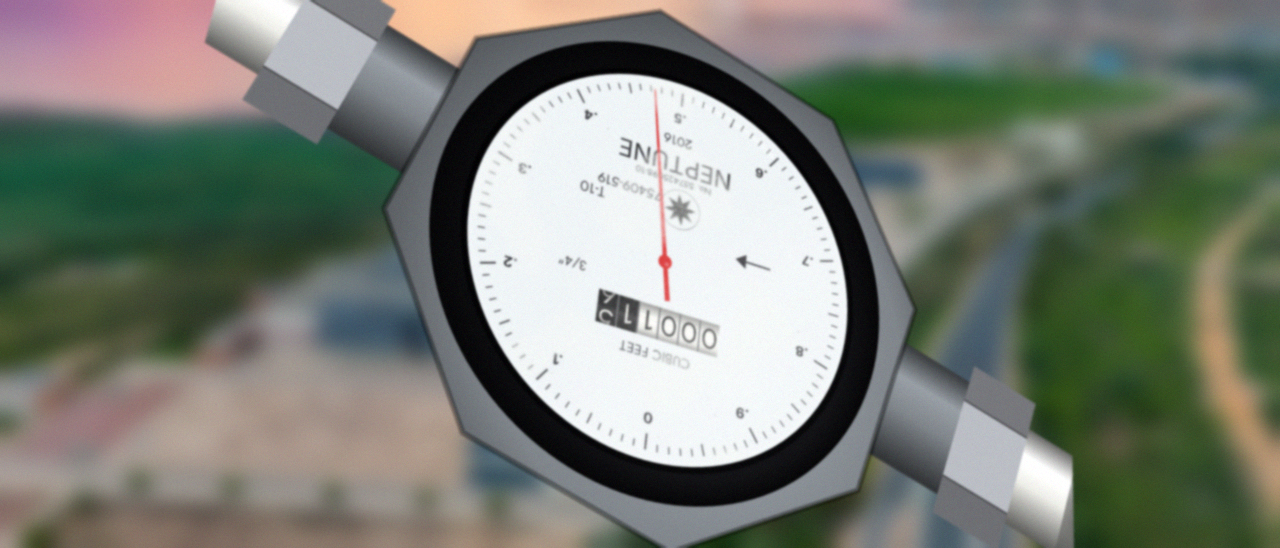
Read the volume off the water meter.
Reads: 115.47 ft³
